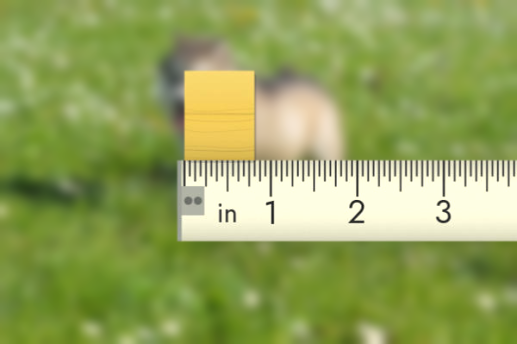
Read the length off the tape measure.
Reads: 0.8125 in
